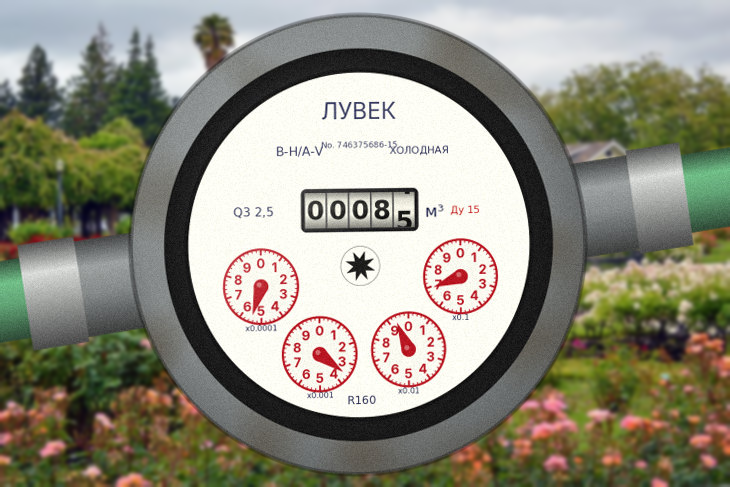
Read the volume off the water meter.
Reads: 84.6935 m³
